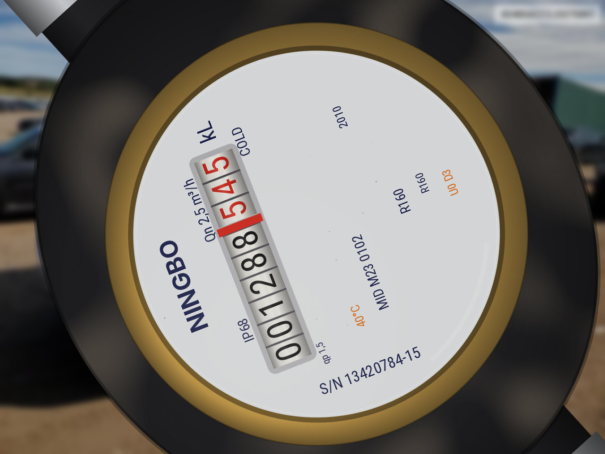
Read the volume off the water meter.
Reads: 1288.545 kL
